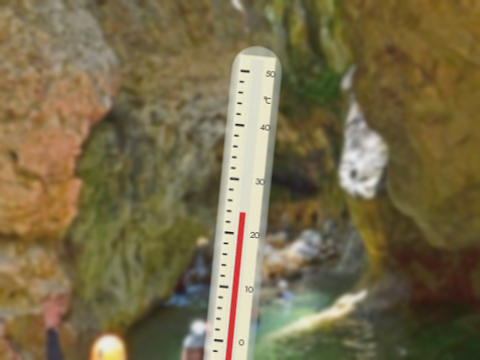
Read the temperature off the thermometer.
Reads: 24 °C
